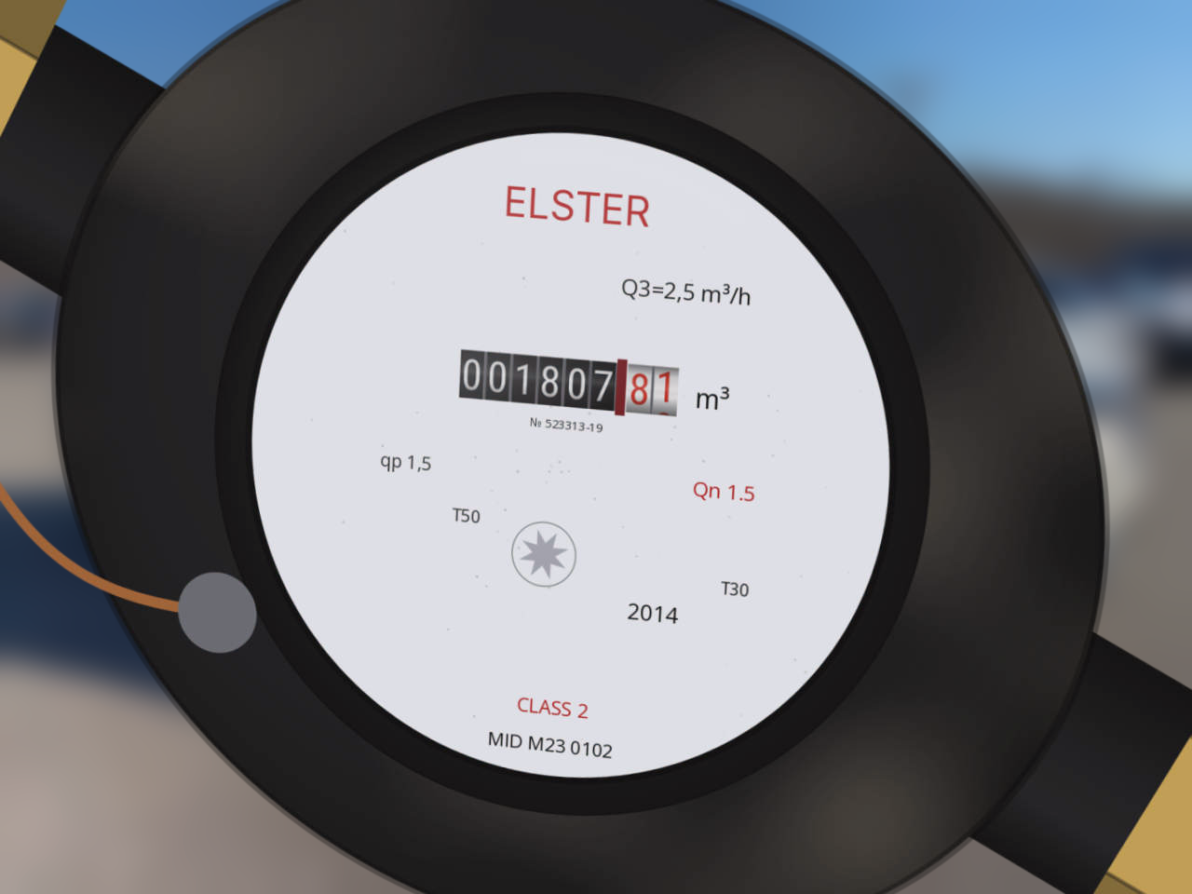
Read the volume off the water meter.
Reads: 1807.81 m³
